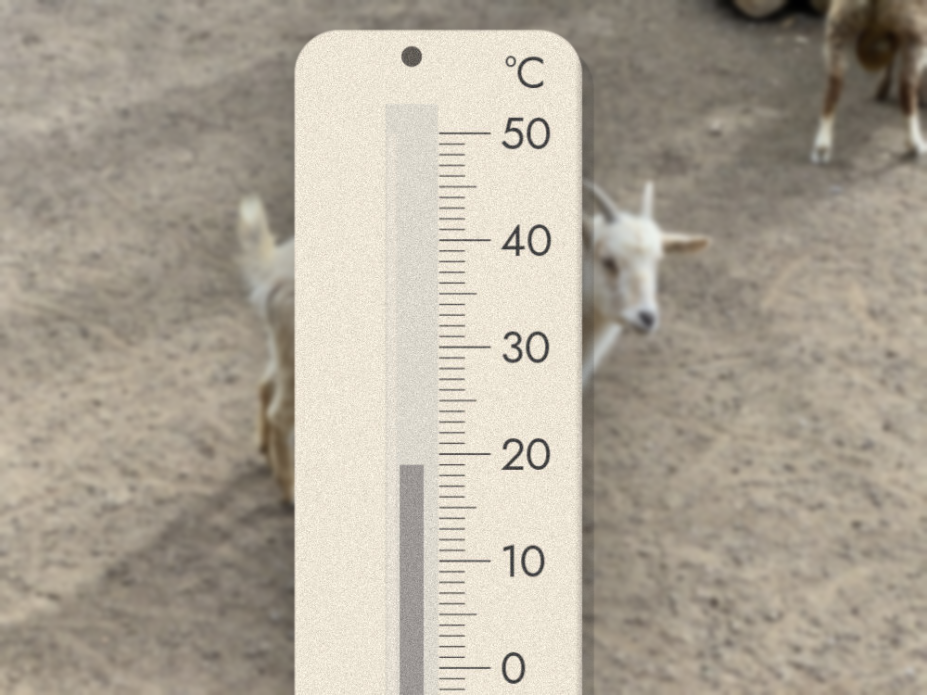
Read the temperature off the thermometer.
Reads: 19 °C
